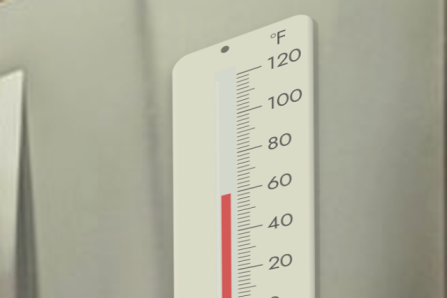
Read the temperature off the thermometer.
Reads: 60 °F
